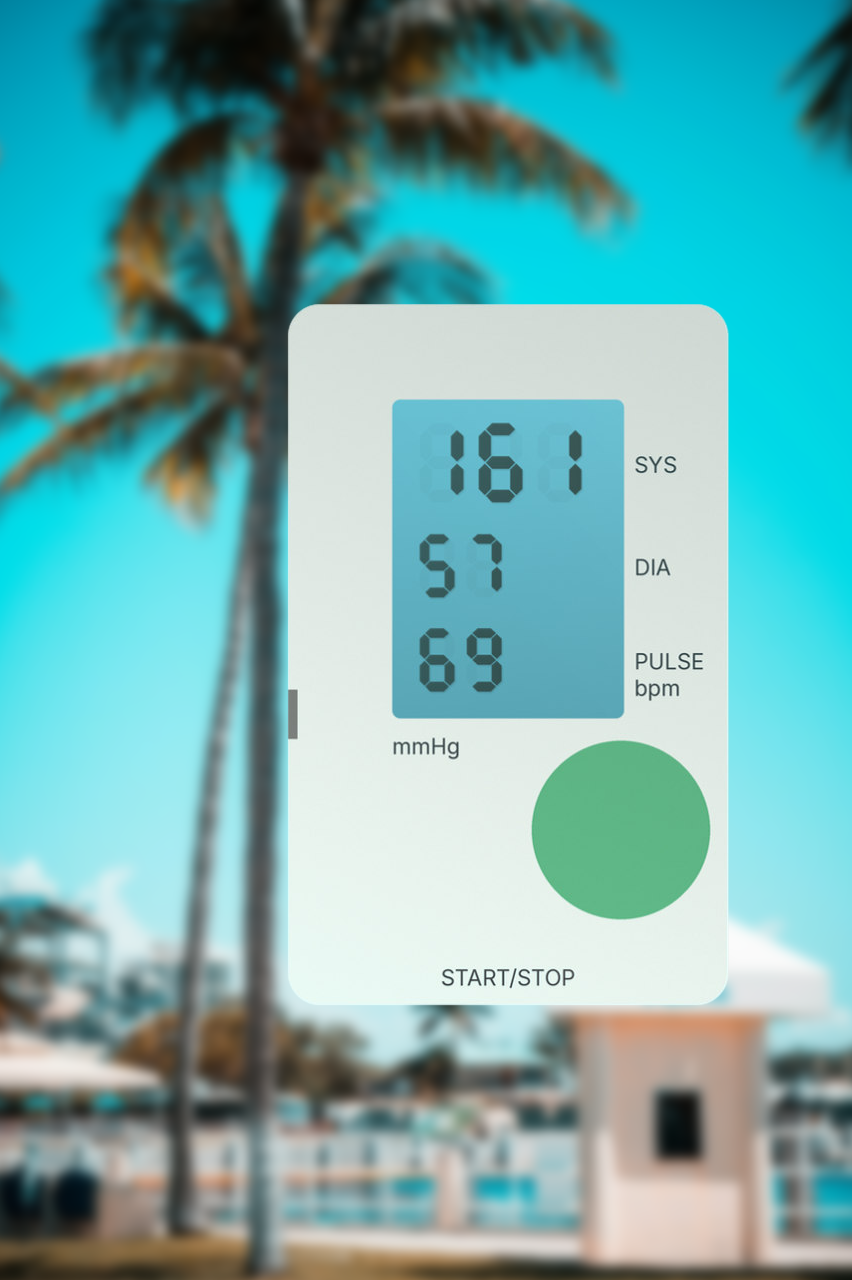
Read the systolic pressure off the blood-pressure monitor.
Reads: 161 mmHg
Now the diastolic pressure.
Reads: 57 mmHg
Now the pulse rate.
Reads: 69 bpm
